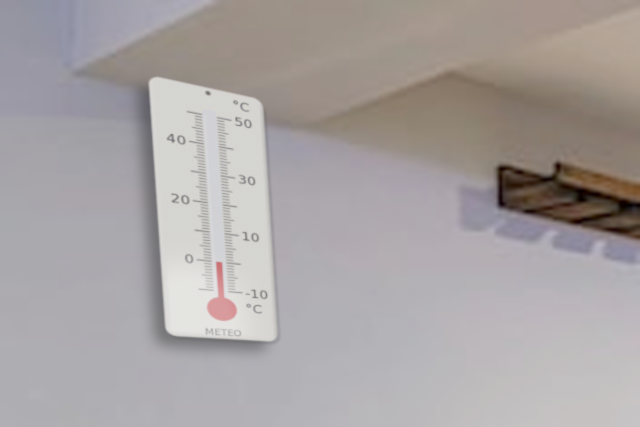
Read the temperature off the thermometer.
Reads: 0 °C
